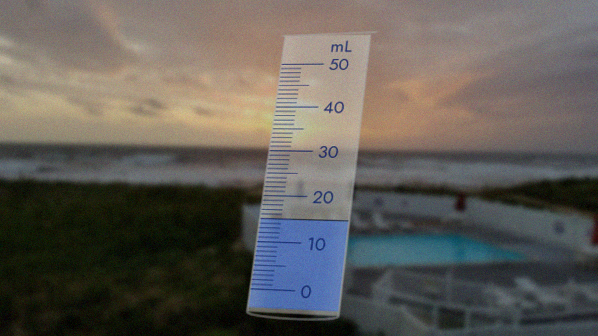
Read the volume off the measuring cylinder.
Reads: 15 mL
